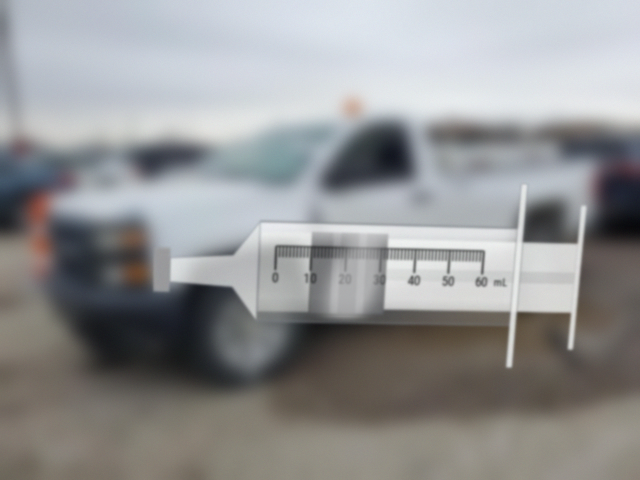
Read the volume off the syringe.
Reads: 10 mL
